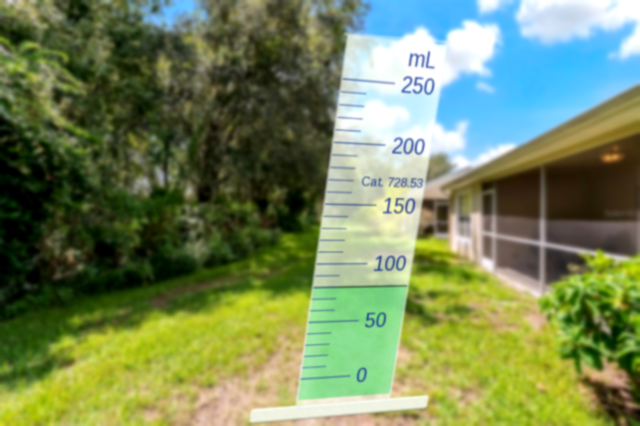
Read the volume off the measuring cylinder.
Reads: 80 mL
